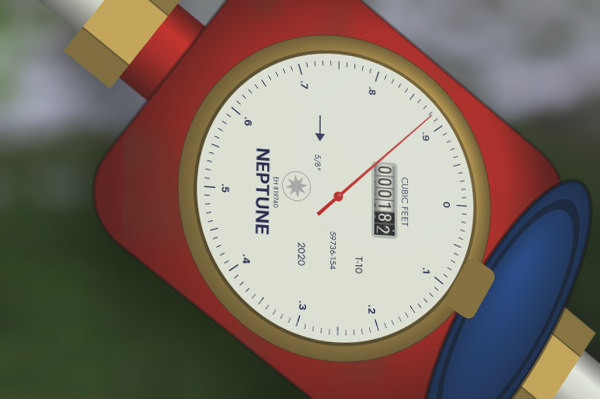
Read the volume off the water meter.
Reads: 181.88 ft³
